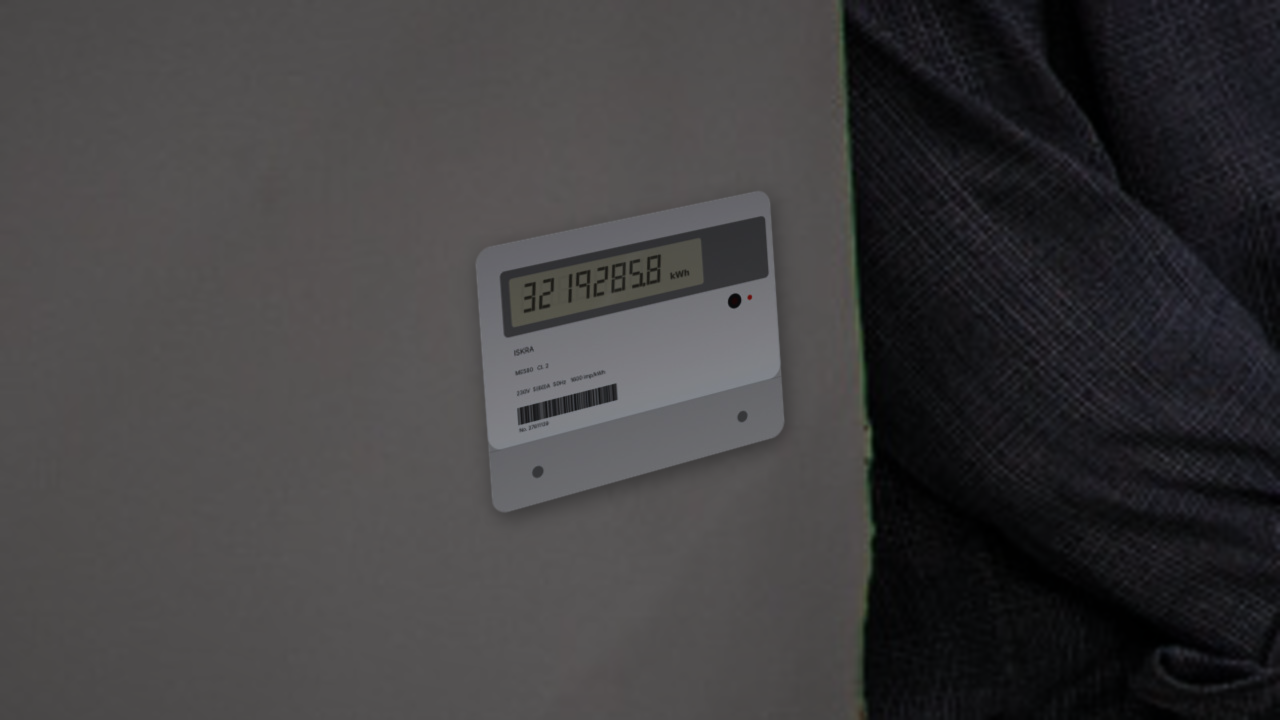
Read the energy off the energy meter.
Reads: 3219285.8 kWh
